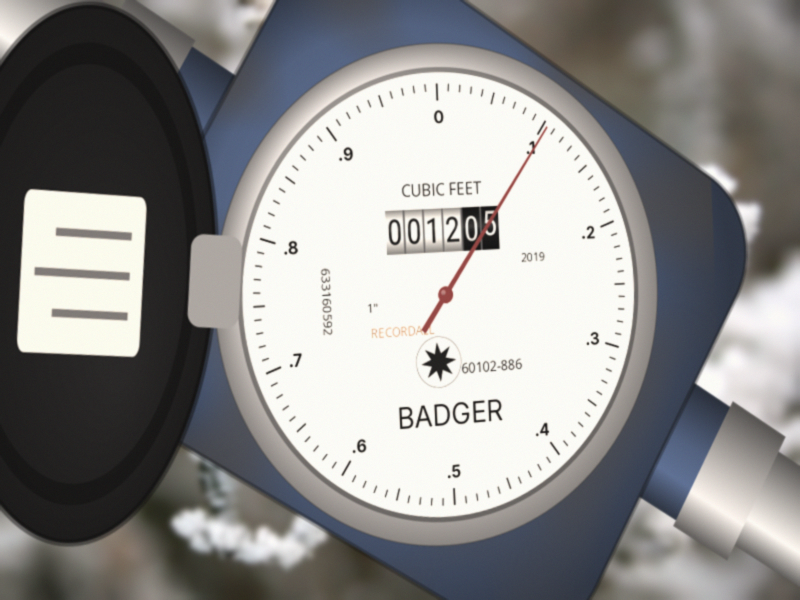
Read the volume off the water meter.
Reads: 1205.10 ft³
